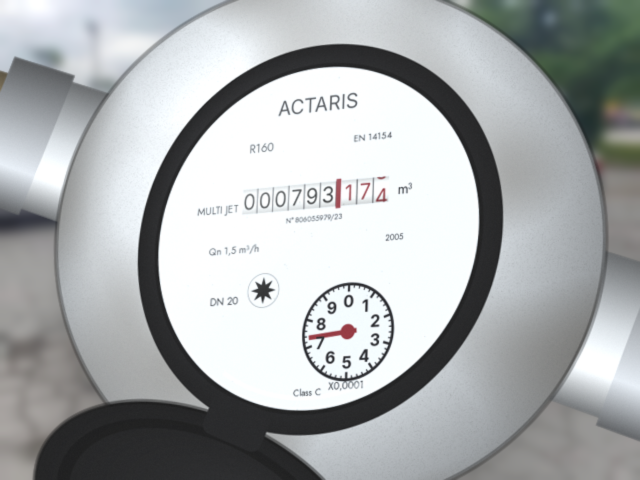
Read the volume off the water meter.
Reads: 793.1737 m³
